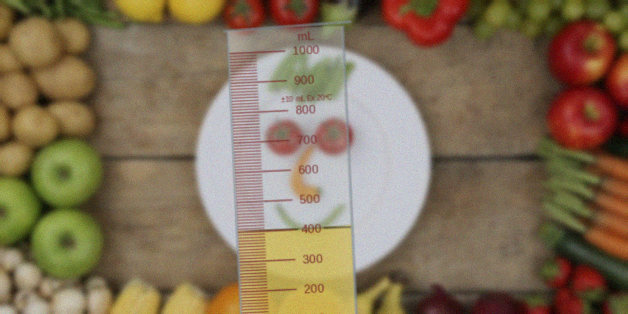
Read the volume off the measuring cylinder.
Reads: 400 mL
